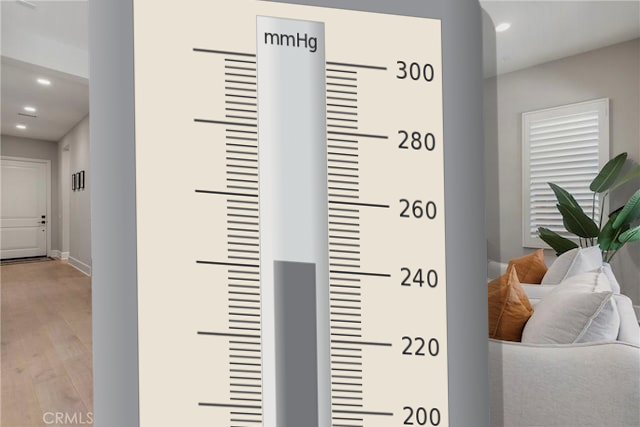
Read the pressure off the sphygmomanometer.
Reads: 242 mmHg
